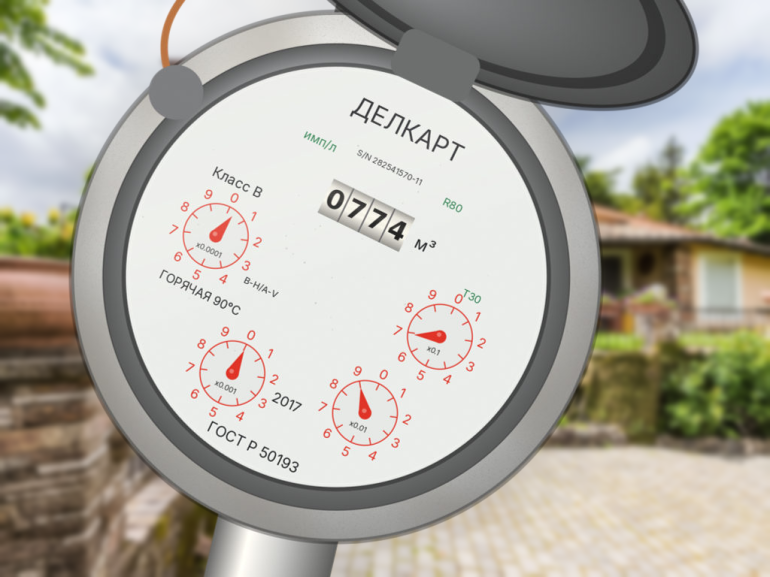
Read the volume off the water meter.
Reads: 774.6900 m³
